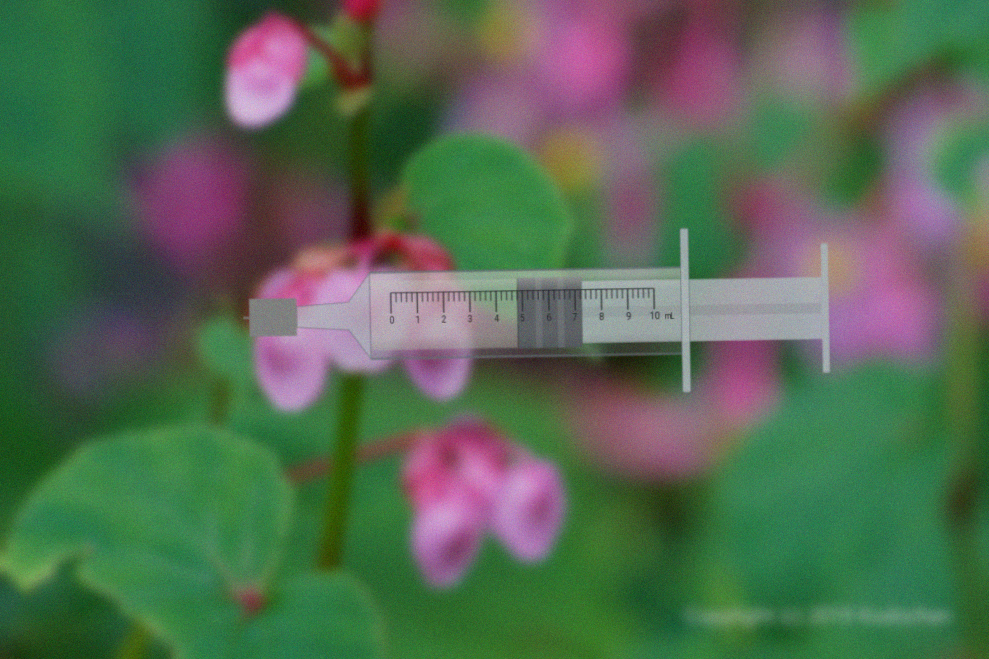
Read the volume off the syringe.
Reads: 4.8 mL
